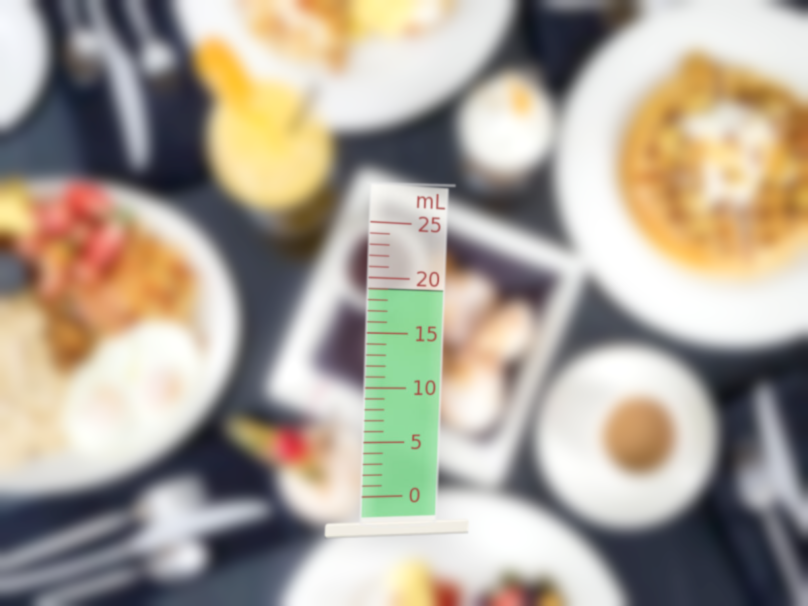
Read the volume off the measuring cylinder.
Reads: 19 mL
